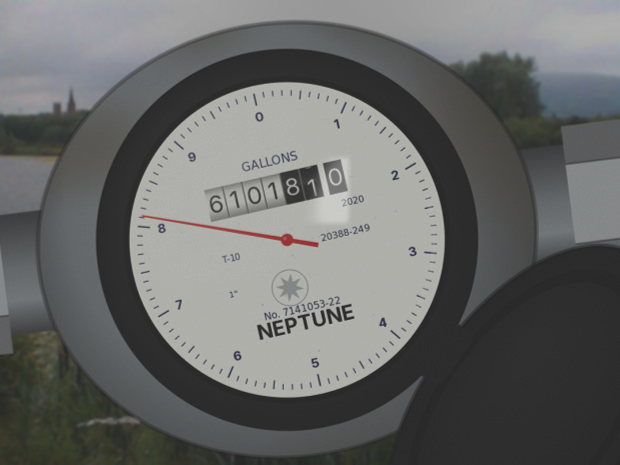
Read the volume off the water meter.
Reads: 6101808.1 gal
